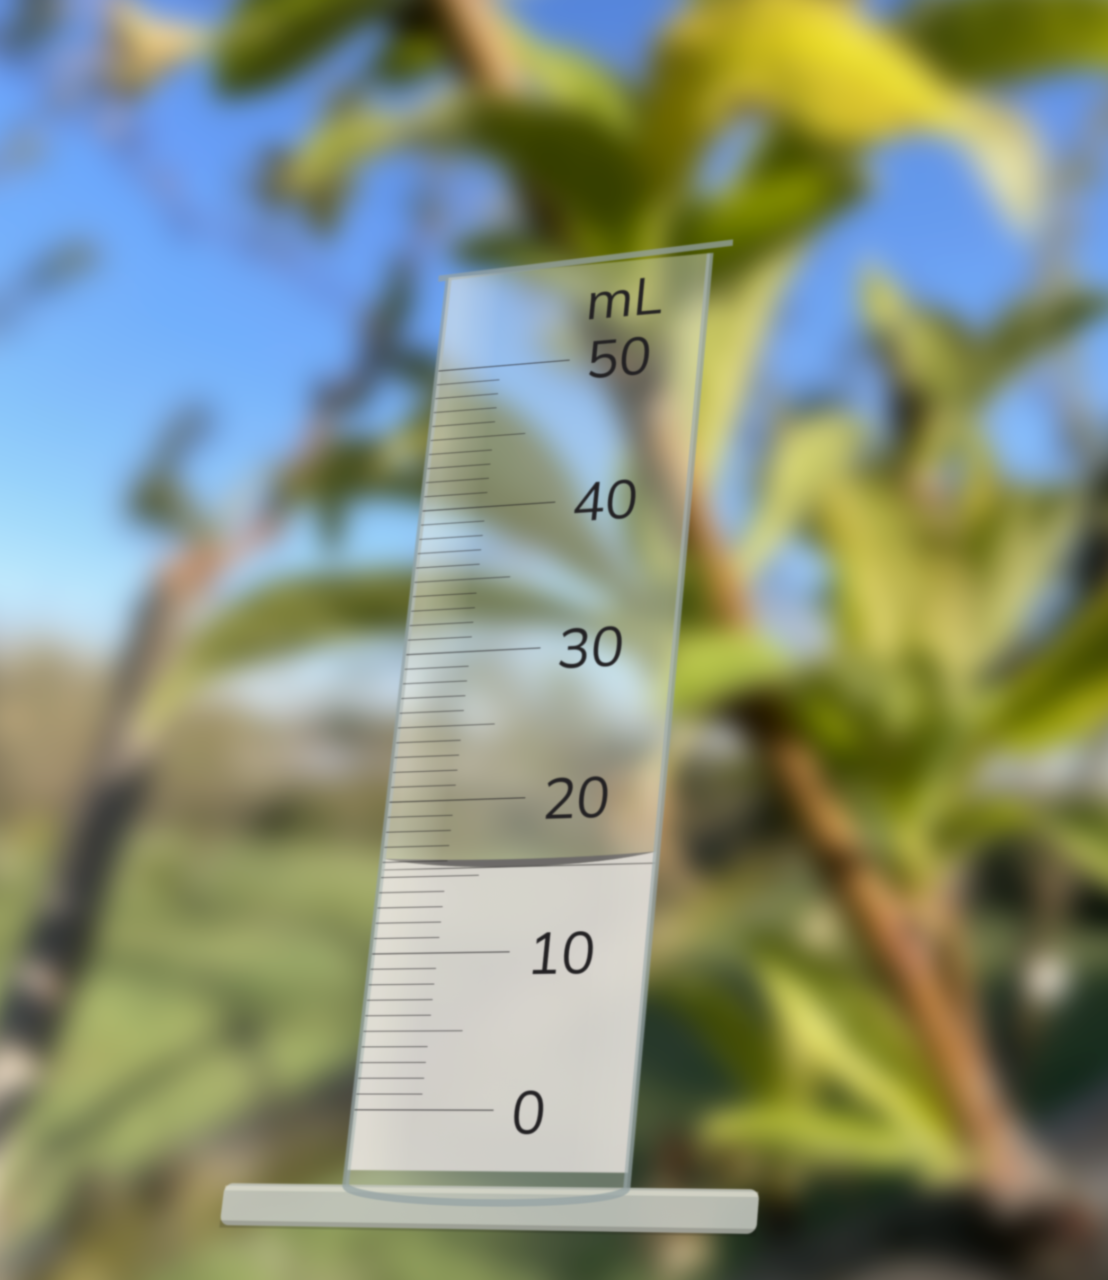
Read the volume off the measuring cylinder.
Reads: 15.5 mL
